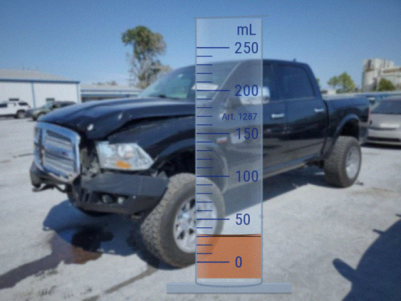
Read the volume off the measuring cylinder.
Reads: 30 mL
